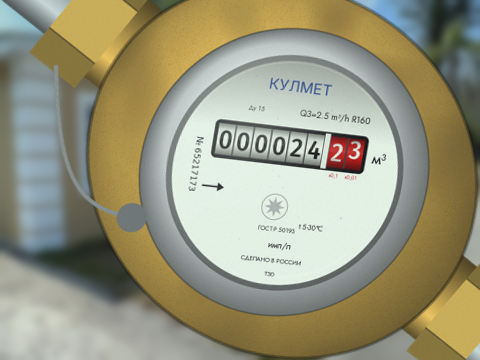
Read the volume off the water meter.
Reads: 24.23 m³
